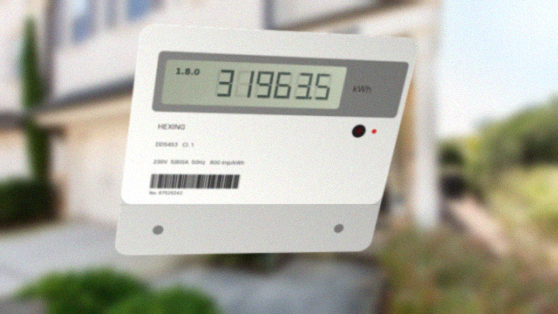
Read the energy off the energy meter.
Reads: 31963.5 kWh
